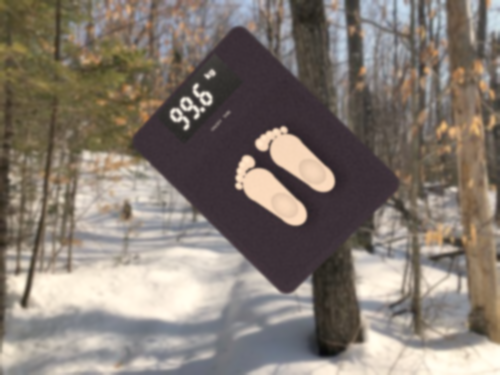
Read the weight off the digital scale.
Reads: 99.6 kg
